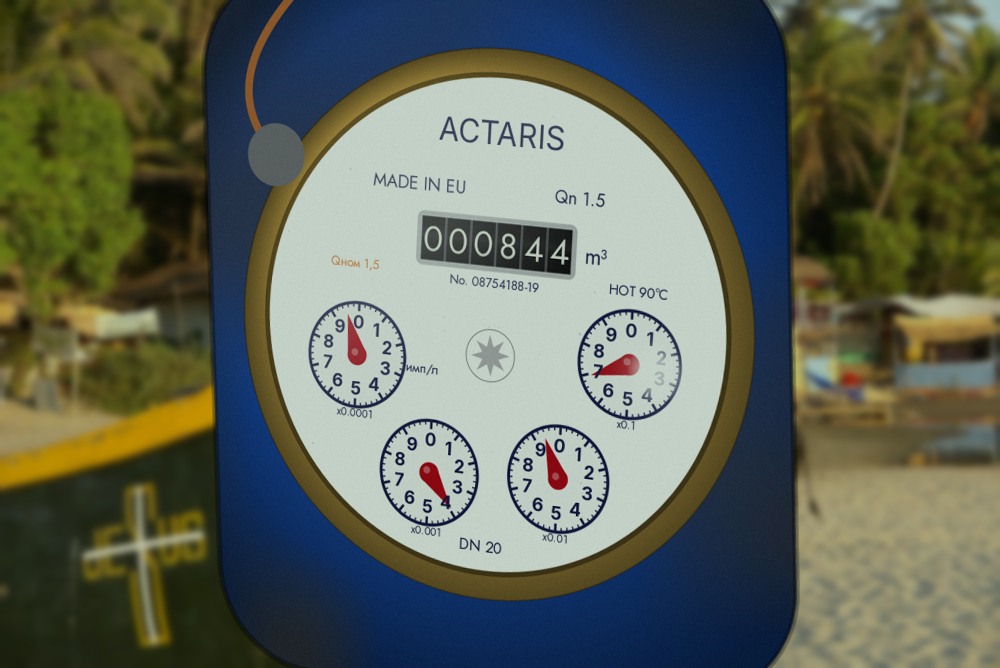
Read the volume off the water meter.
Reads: 844.6939 m³
